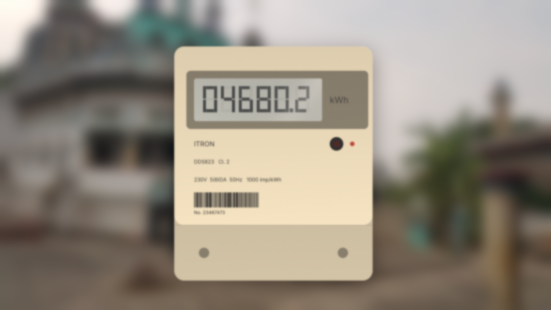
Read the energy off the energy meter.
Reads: 4680.2 kWh
